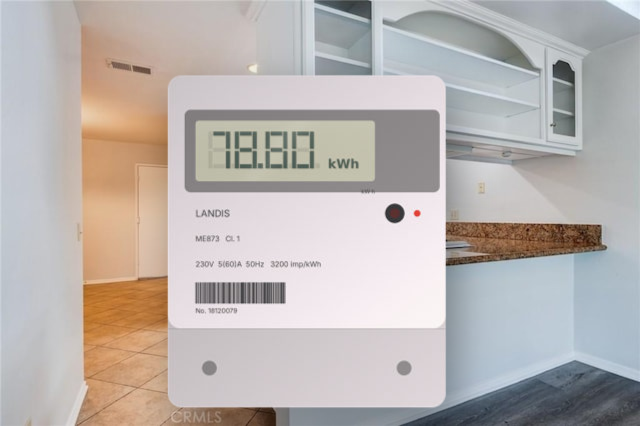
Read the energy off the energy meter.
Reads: 78.80 kWh
